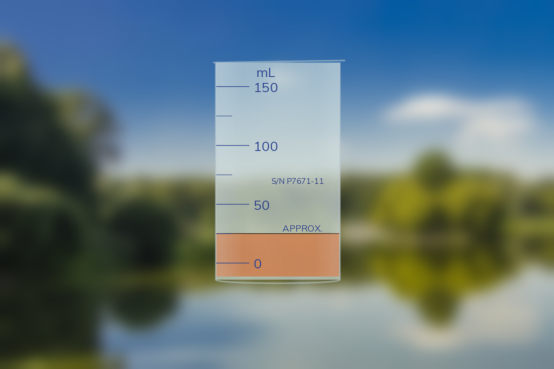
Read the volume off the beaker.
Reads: 25 mL
